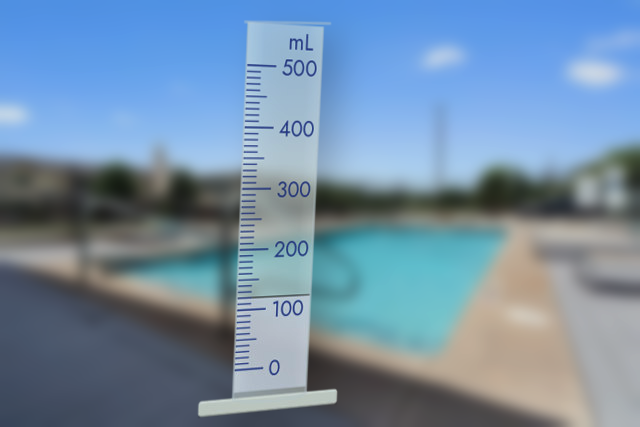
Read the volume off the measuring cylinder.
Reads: 120 mL
